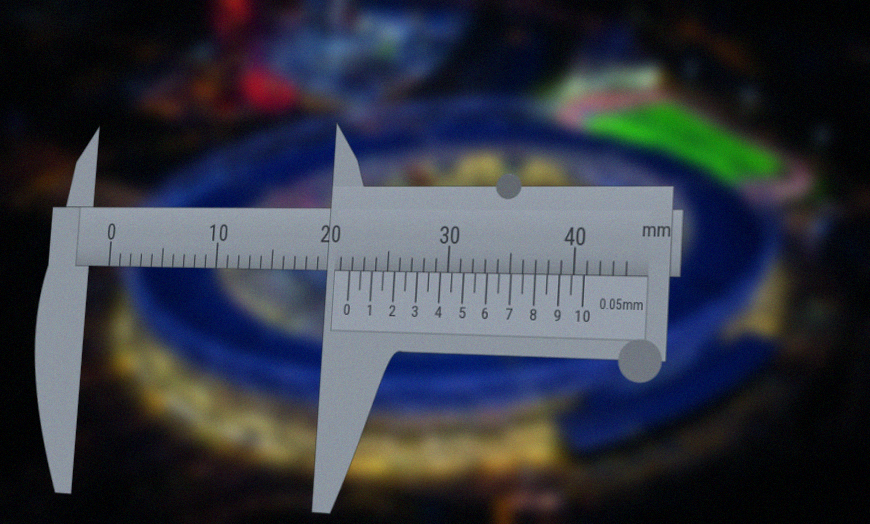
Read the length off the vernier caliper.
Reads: 21.8 mm
